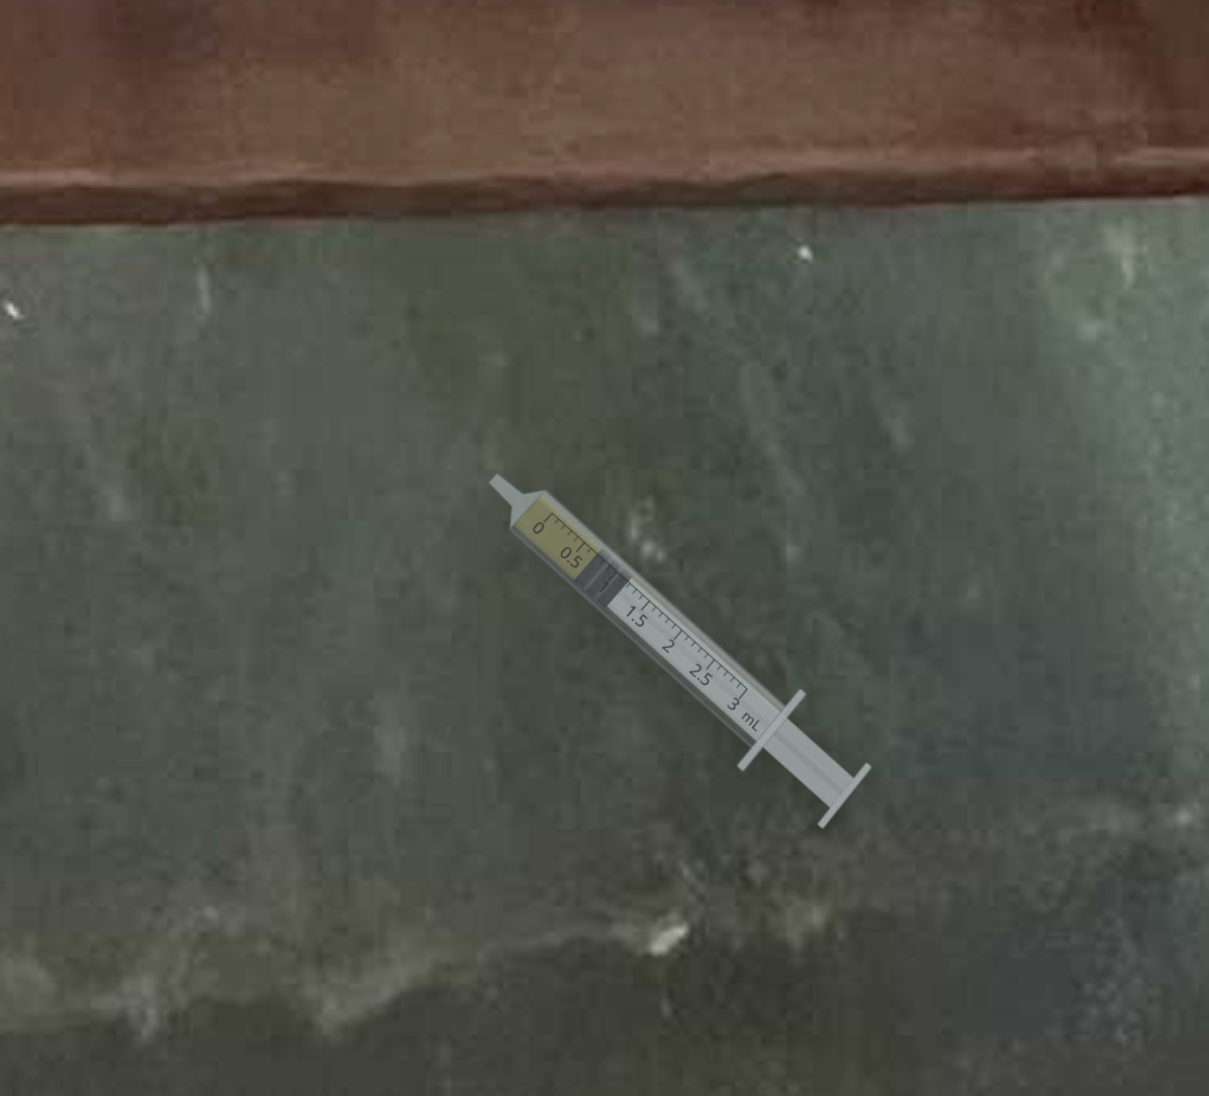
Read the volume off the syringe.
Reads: 0.7 mL
